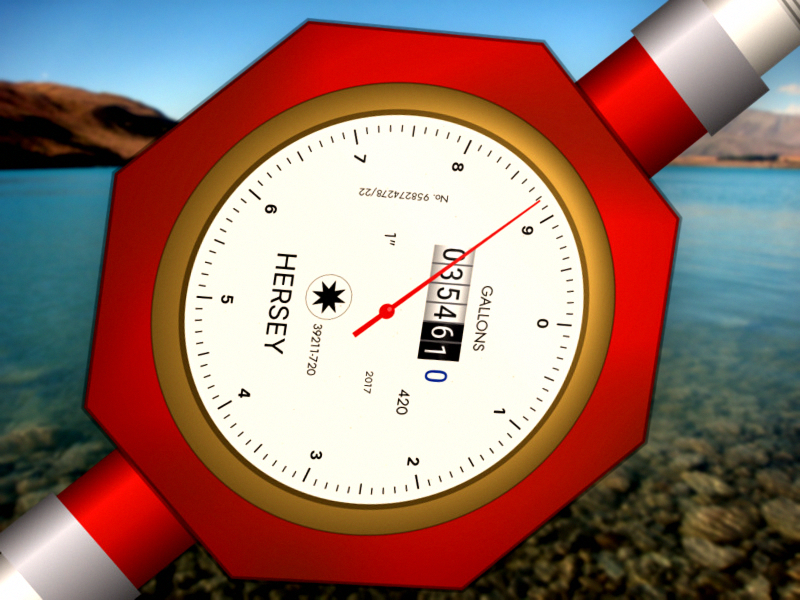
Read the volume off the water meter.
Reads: 354608.8 gal
